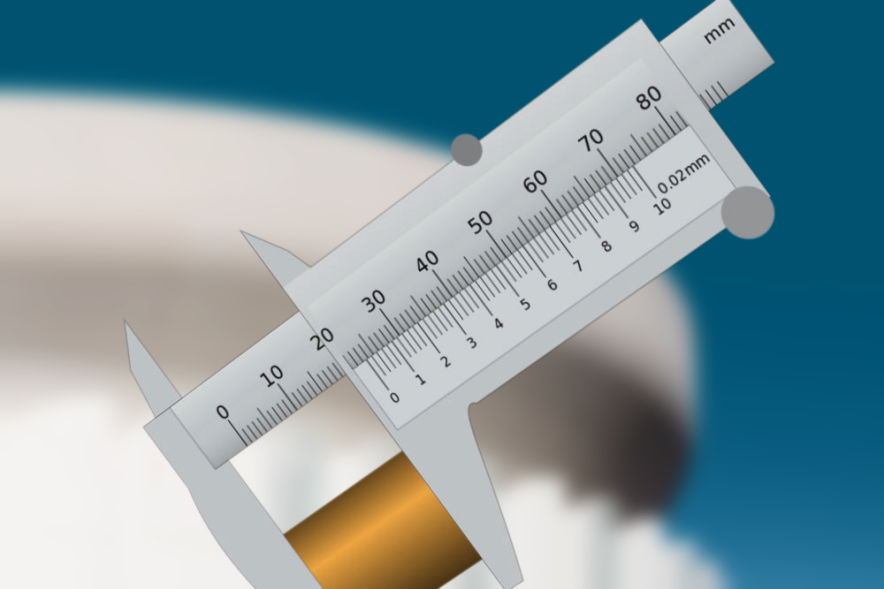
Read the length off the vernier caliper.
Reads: 23.6 mm
